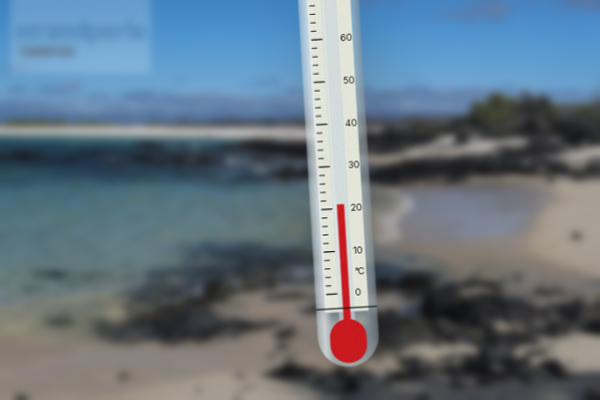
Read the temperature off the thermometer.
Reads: 21 °C
